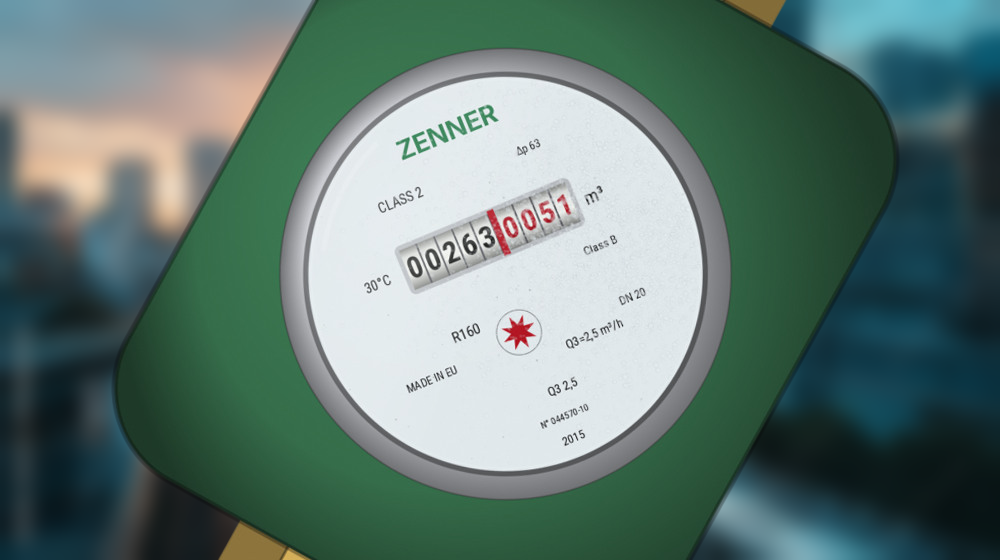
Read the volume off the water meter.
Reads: 263.0051 m³
